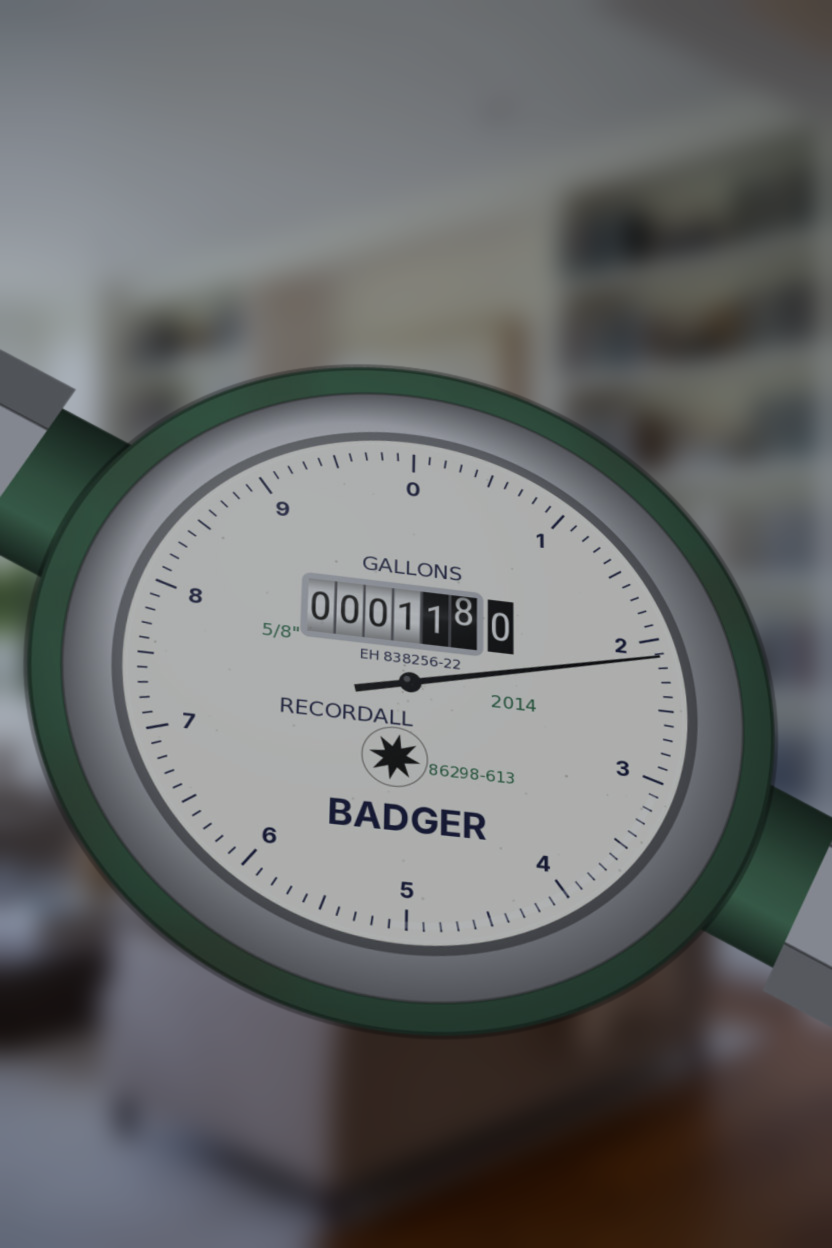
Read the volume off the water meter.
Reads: 1182.1 gal
